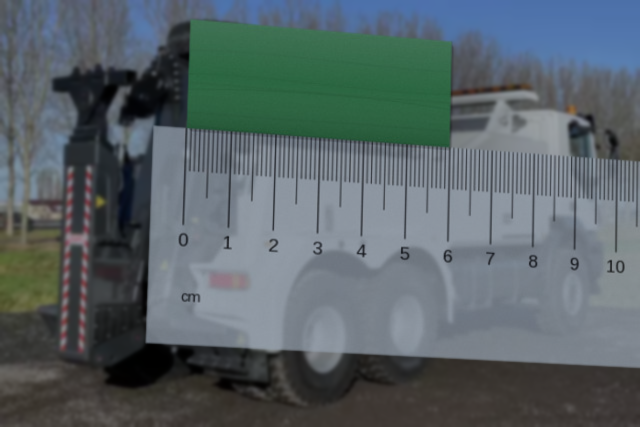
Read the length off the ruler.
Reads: 6 cm
